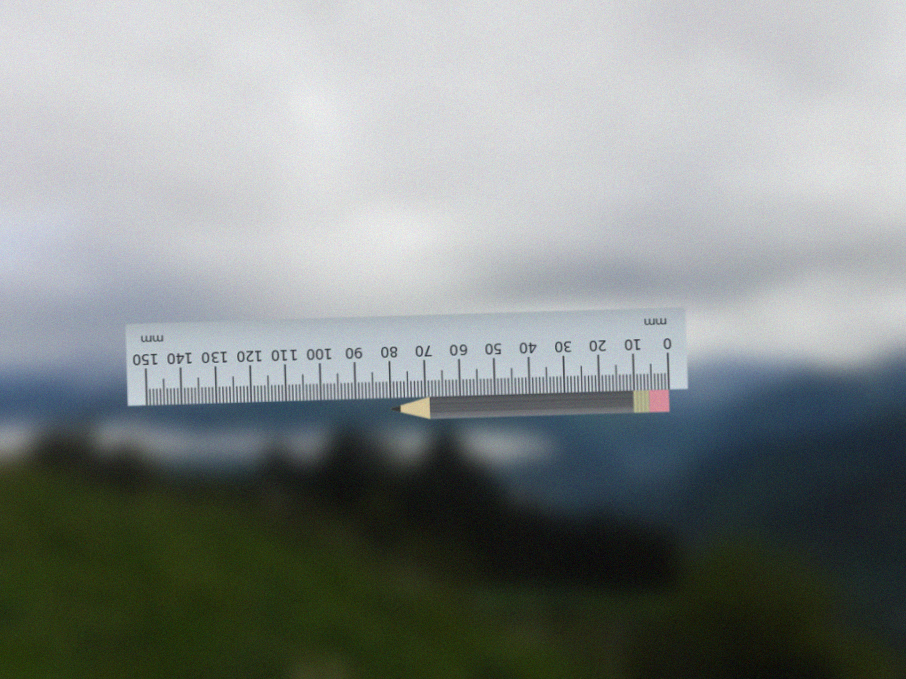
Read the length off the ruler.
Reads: 80 mm
